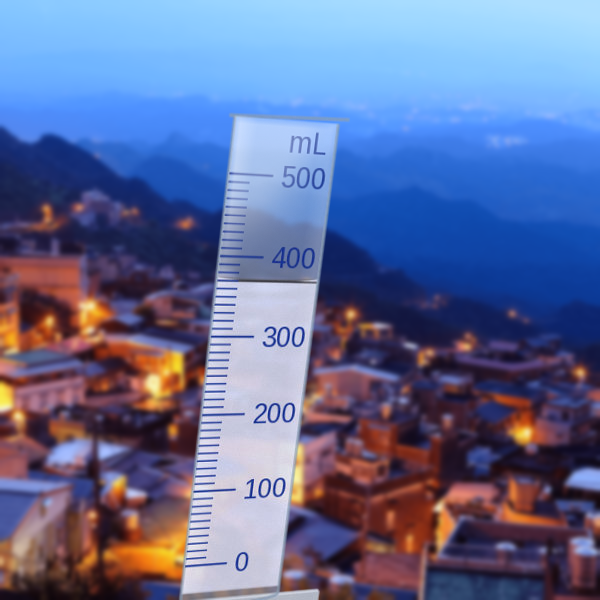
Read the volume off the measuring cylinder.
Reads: 370 mL
